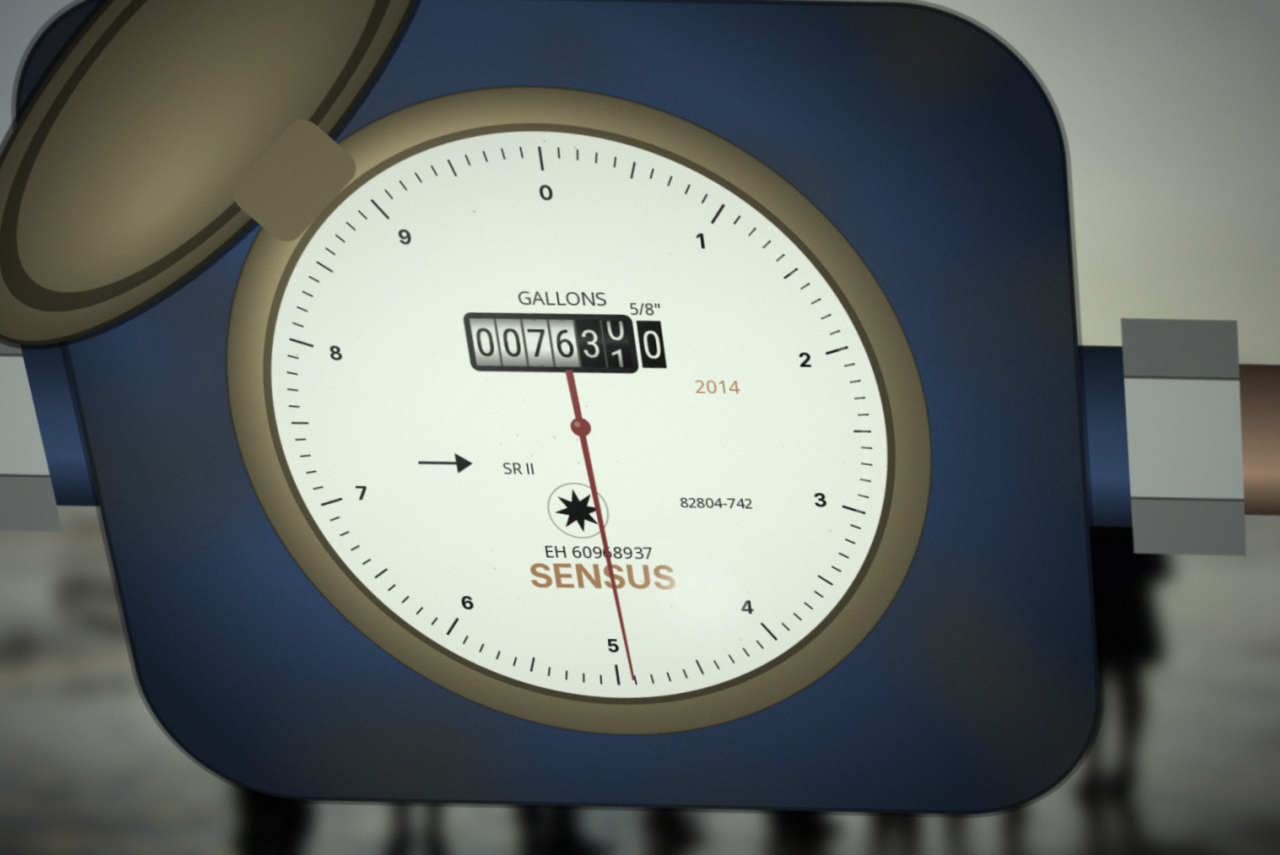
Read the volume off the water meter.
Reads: 76304.9 gal
